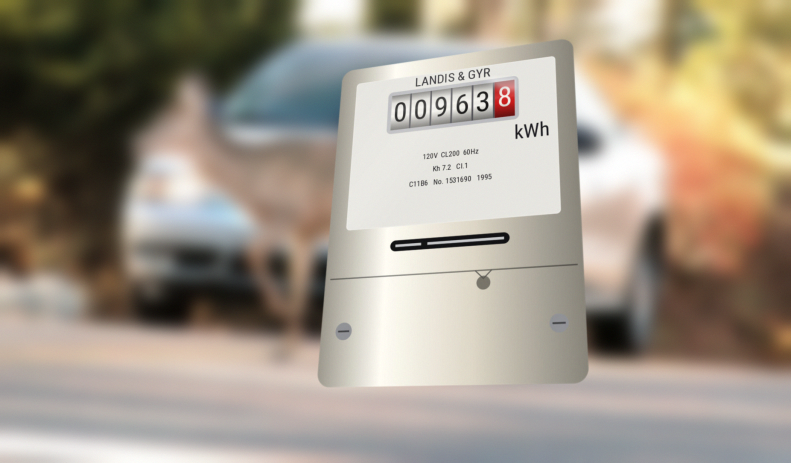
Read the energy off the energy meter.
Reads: 963.8 kWh
